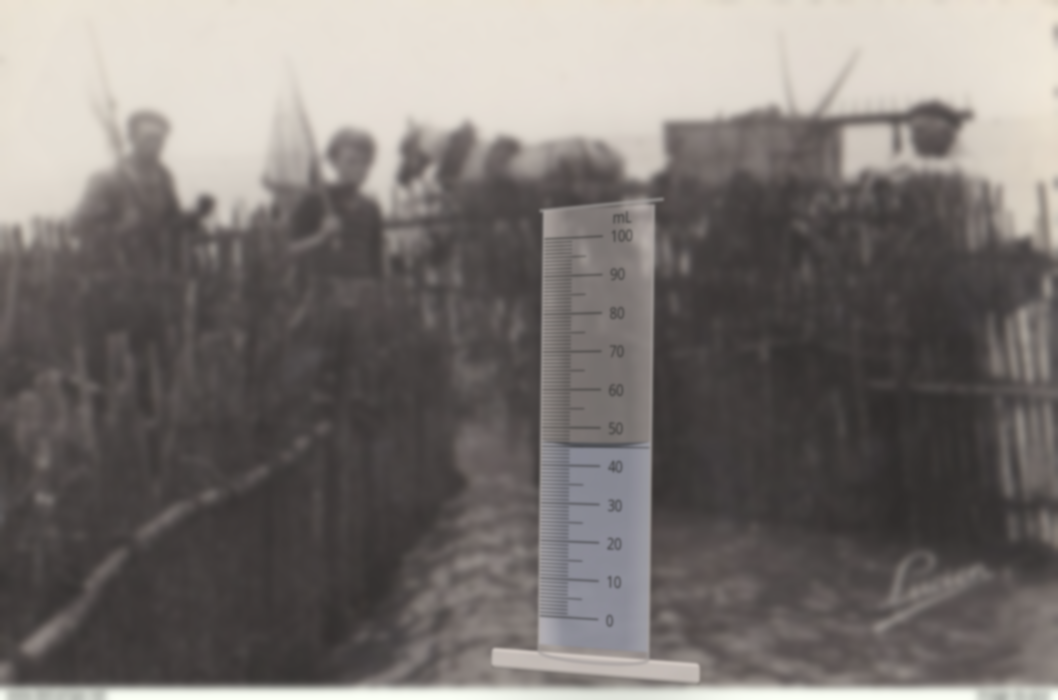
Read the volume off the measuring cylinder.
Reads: 45 mL
